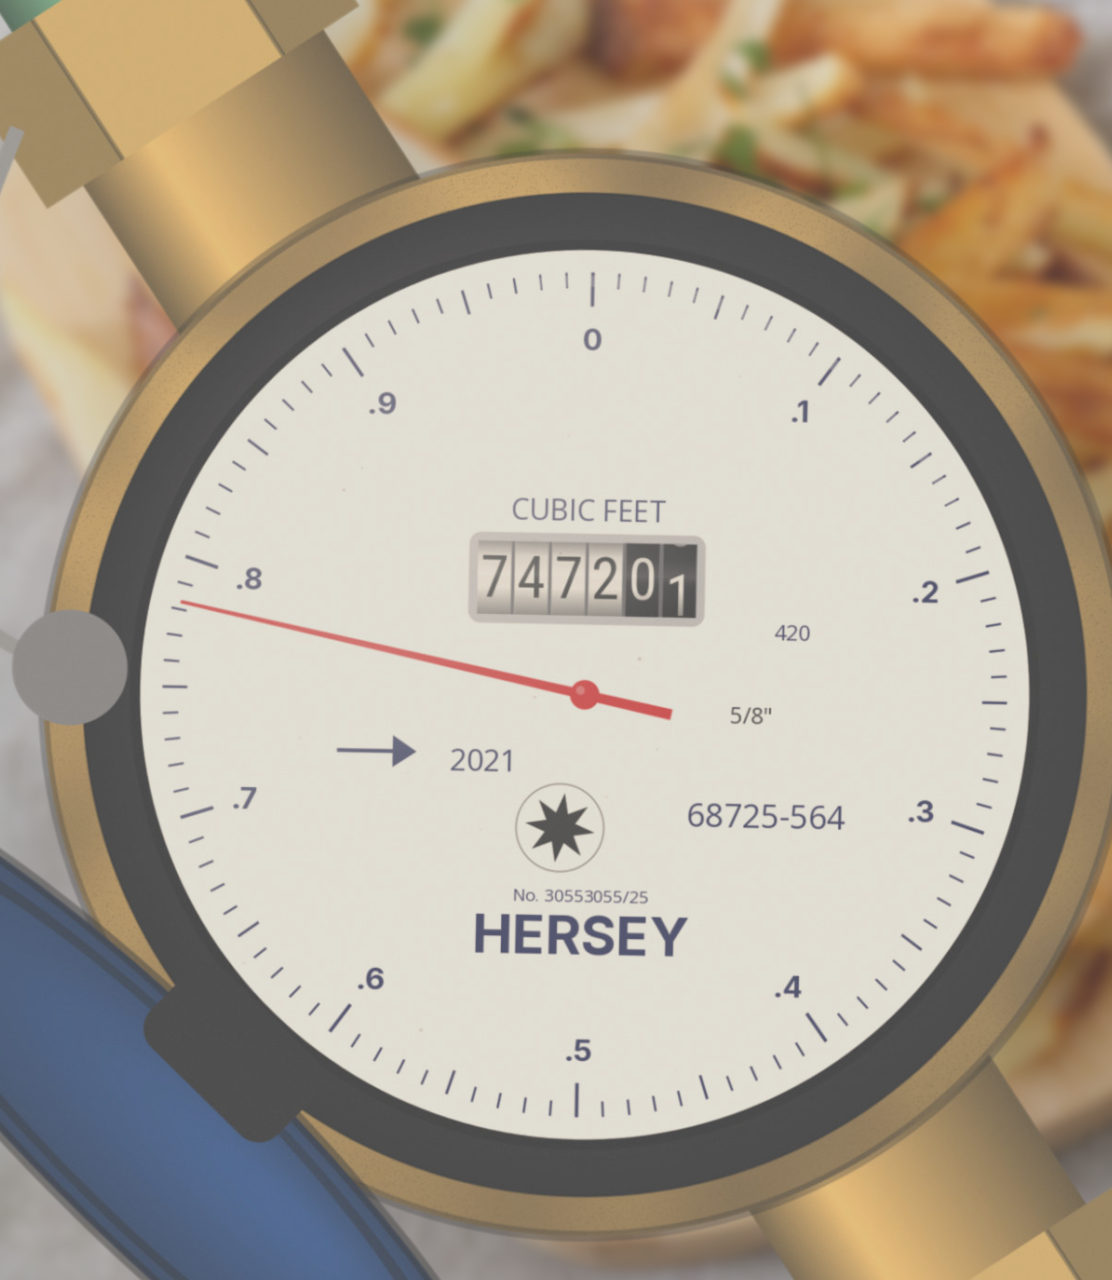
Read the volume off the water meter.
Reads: 747200.78 ft³
